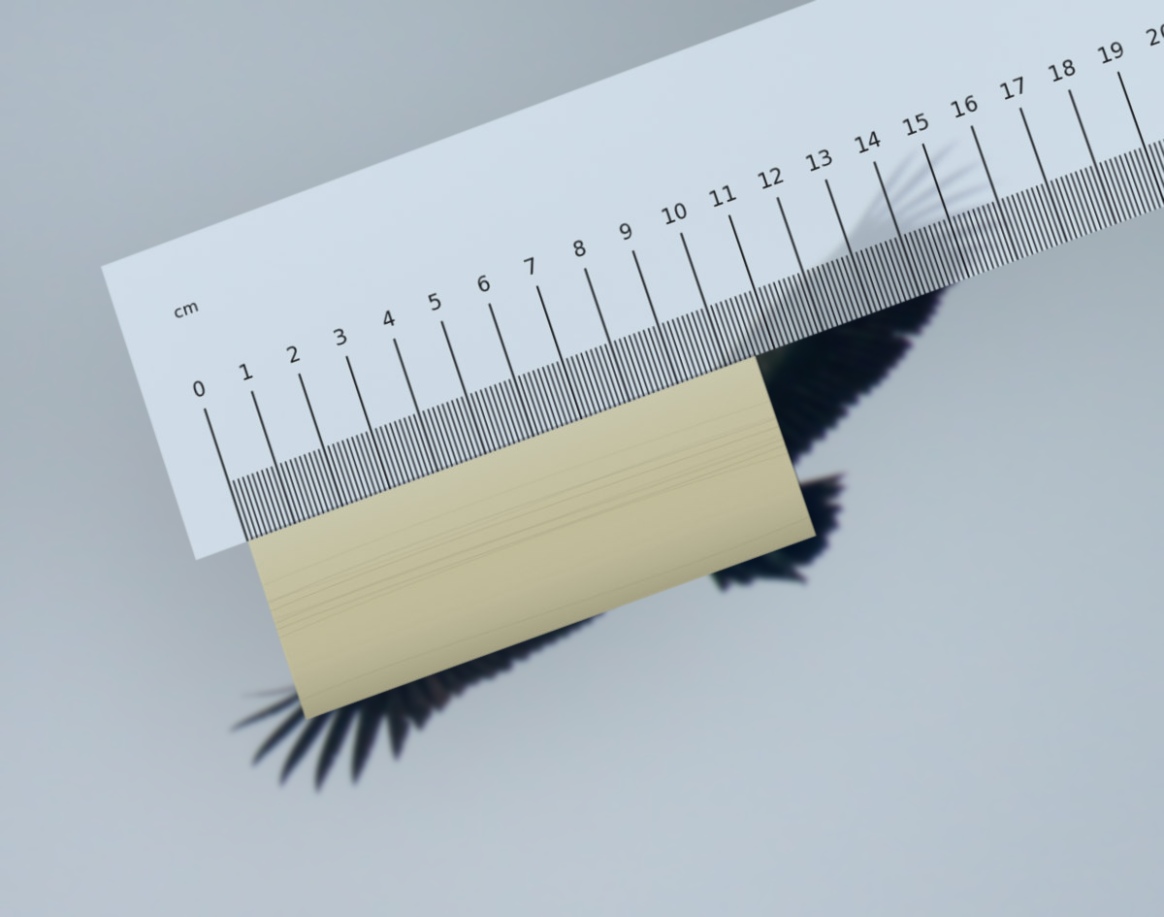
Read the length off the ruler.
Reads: 10.6 cm
